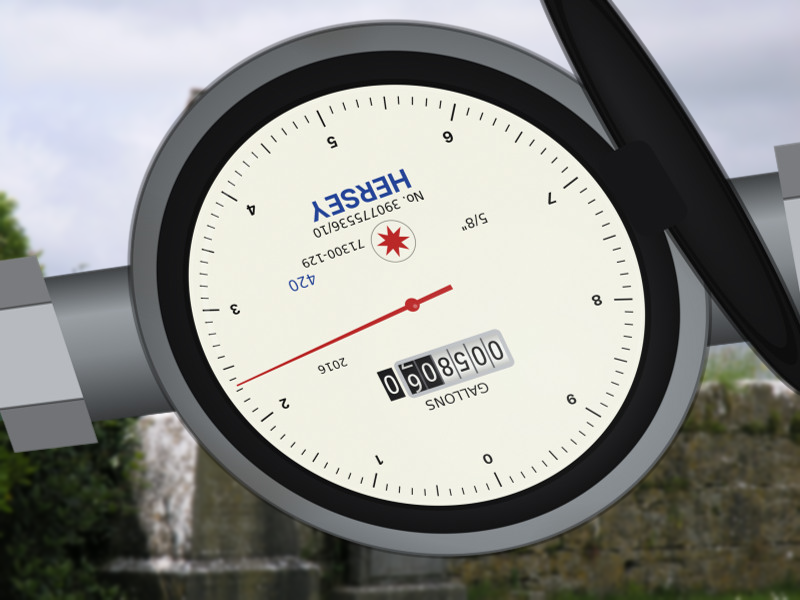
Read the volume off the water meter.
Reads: 58062.3 gal
